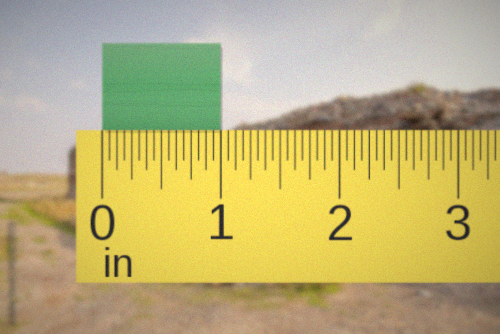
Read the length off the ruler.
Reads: 1 in
